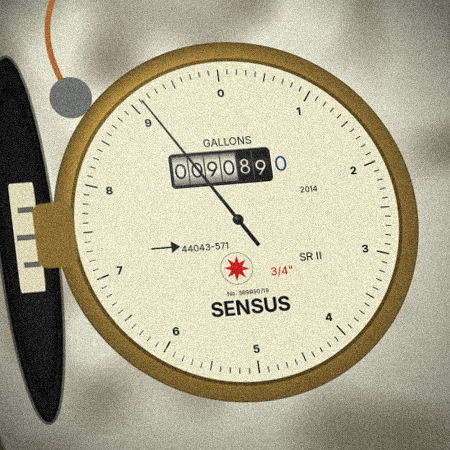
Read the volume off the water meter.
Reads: 90889.1 gal
